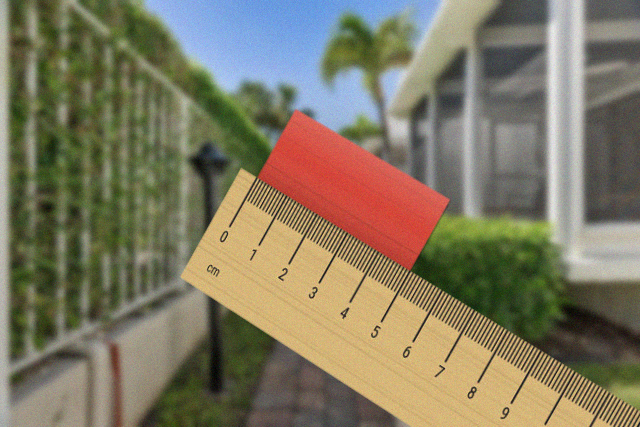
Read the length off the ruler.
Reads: 5 cm
